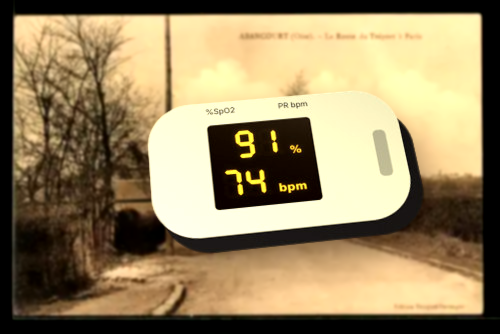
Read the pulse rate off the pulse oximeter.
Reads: 74 bpm
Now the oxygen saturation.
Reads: 91 %
